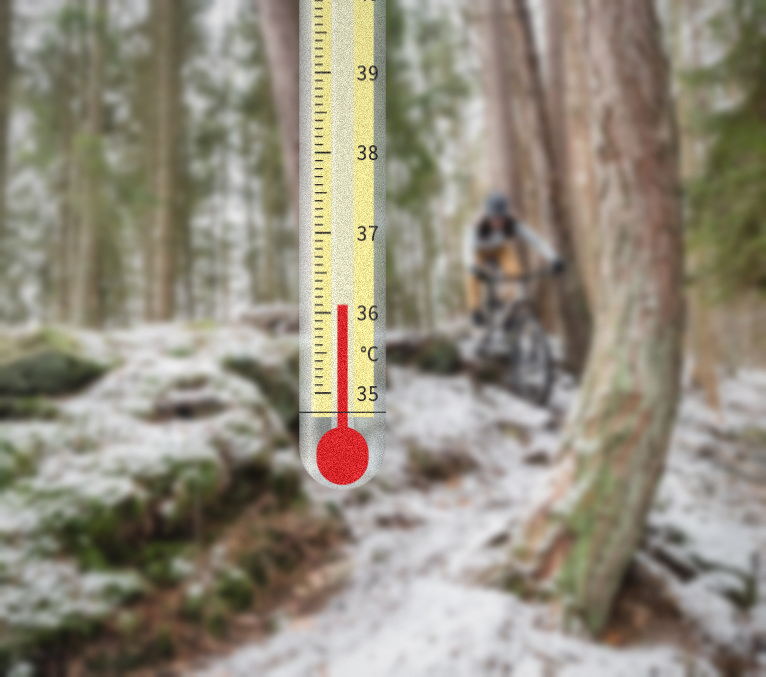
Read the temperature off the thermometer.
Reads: 36.1 °C
